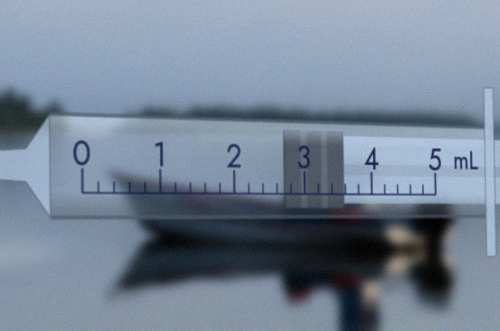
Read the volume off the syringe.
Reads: 2.7 mL
